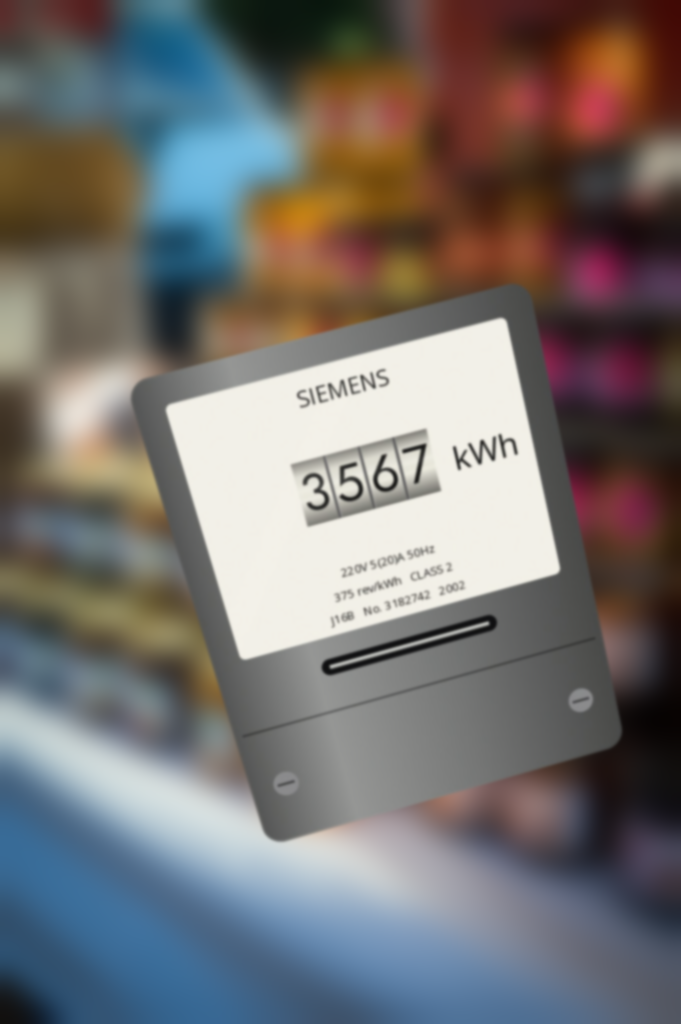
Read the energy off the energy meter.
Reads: 3567 kWh
